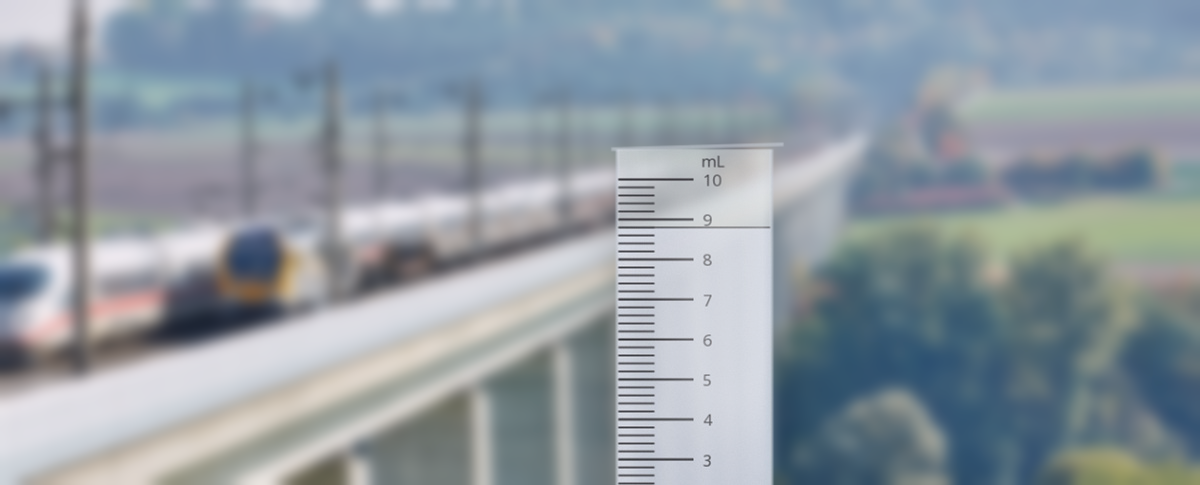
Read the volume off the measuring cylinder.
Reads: 8.8 mL
